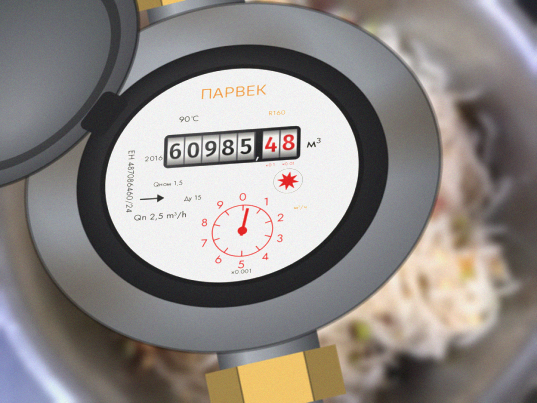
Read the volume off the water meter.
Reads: 60985.480 m³
